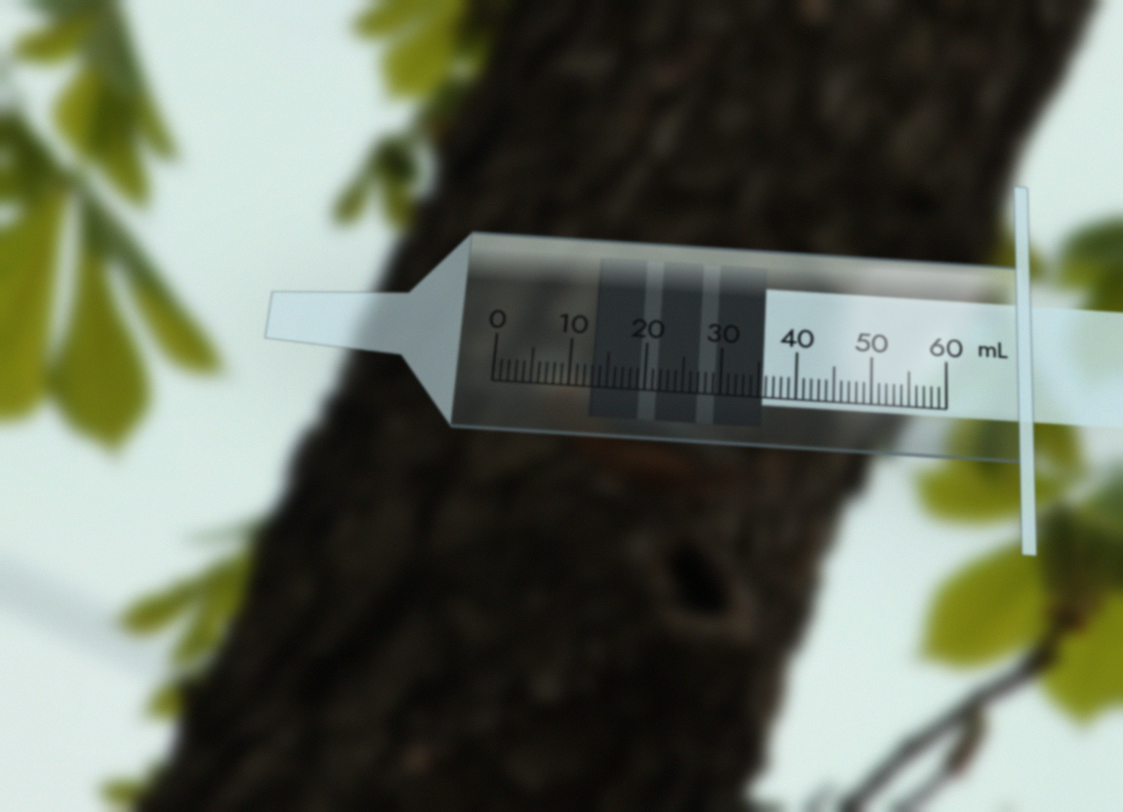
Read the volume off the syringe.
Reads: 13 mL
